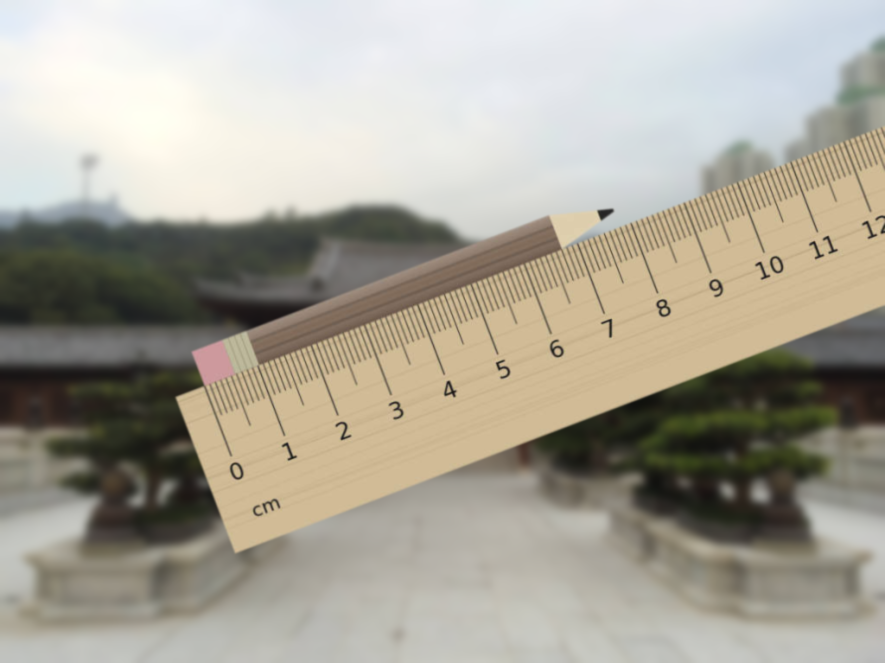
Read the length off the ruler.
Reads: 7.8 cm
